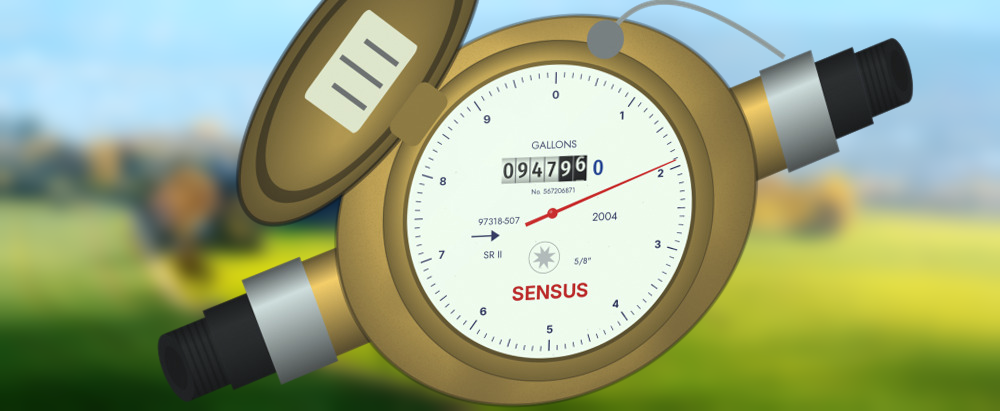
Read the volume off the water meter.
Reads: 947961.9 gal
